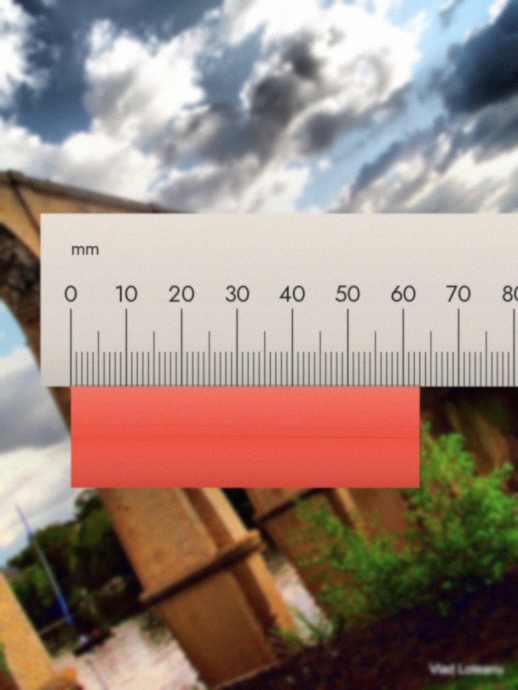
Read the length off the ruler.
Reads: 63 mm
